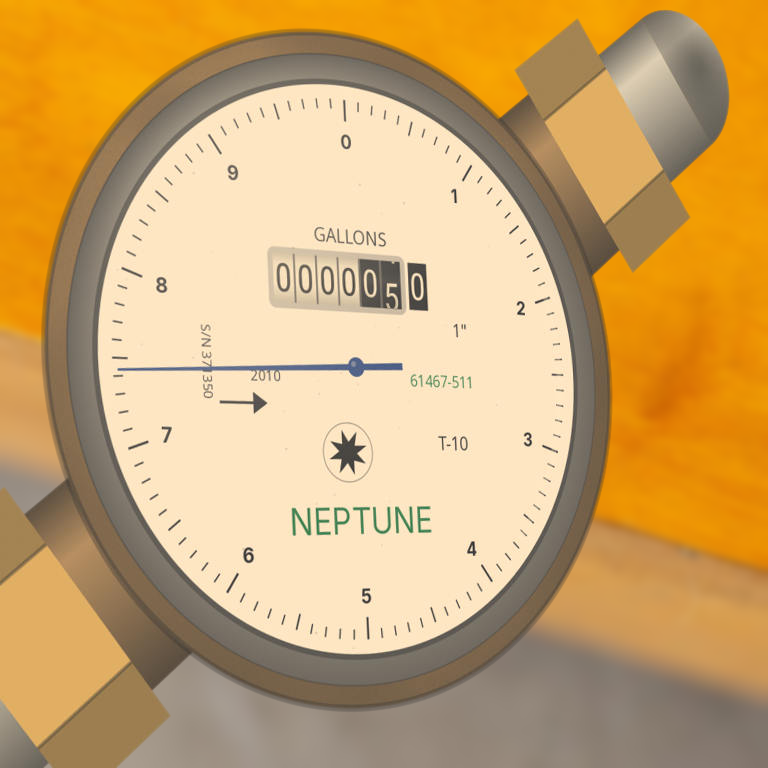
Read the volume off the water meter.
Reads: 47.4 gal
